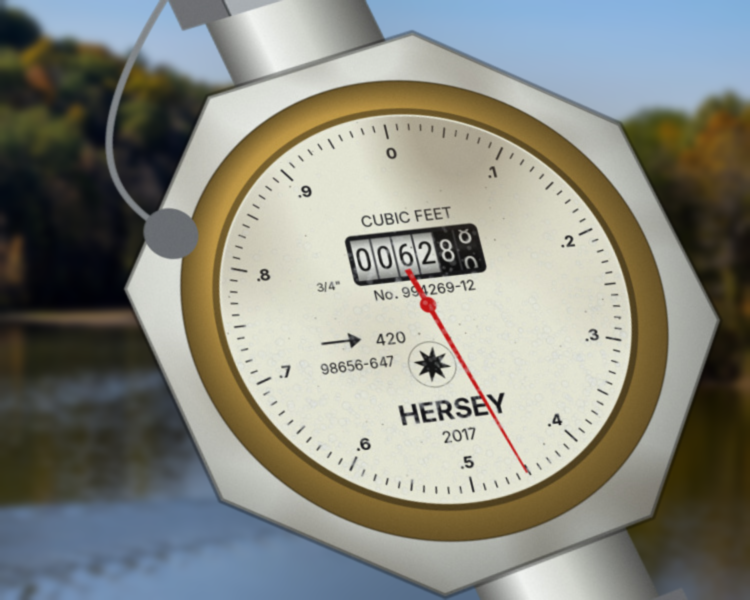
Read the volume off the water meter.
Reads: 6288.45 ft³
